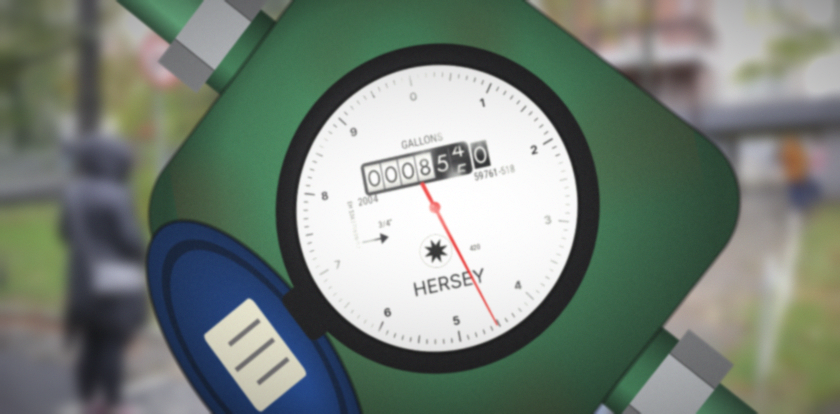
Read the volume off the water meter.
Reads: 8544.5 gal
